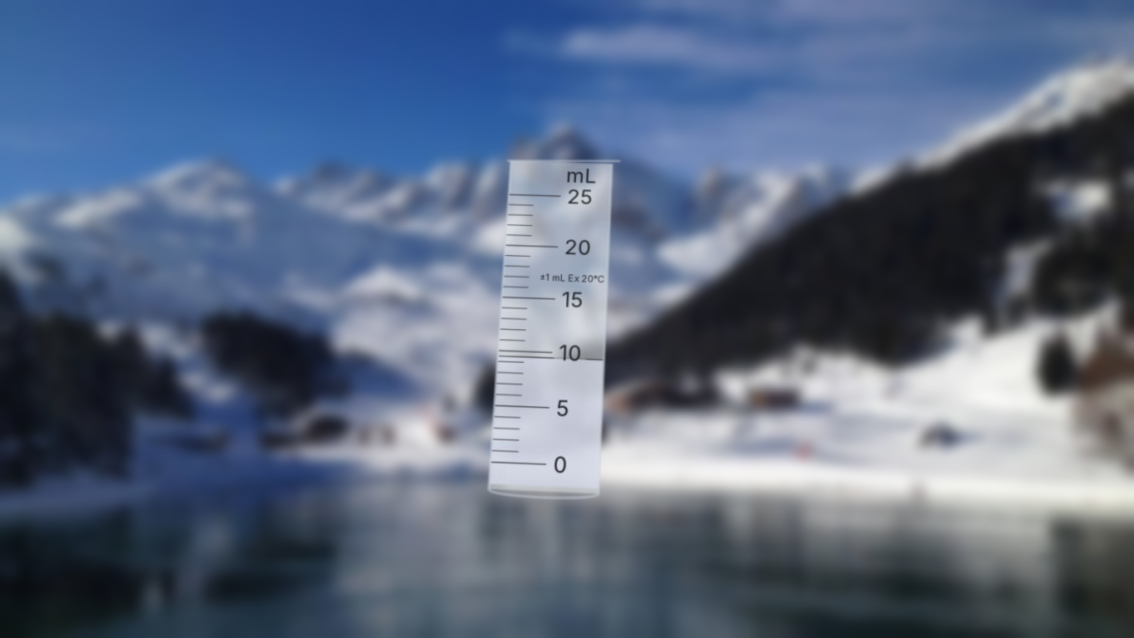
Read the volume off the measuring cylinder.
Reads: 9.5 mL
